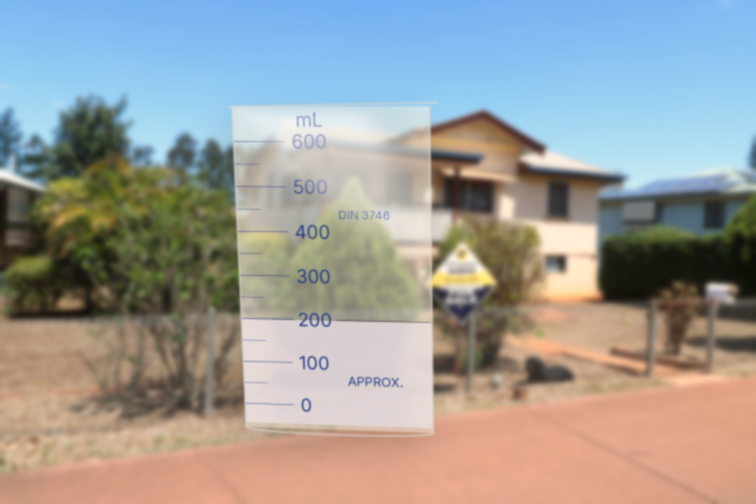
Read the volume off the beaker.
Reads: 200 mL
